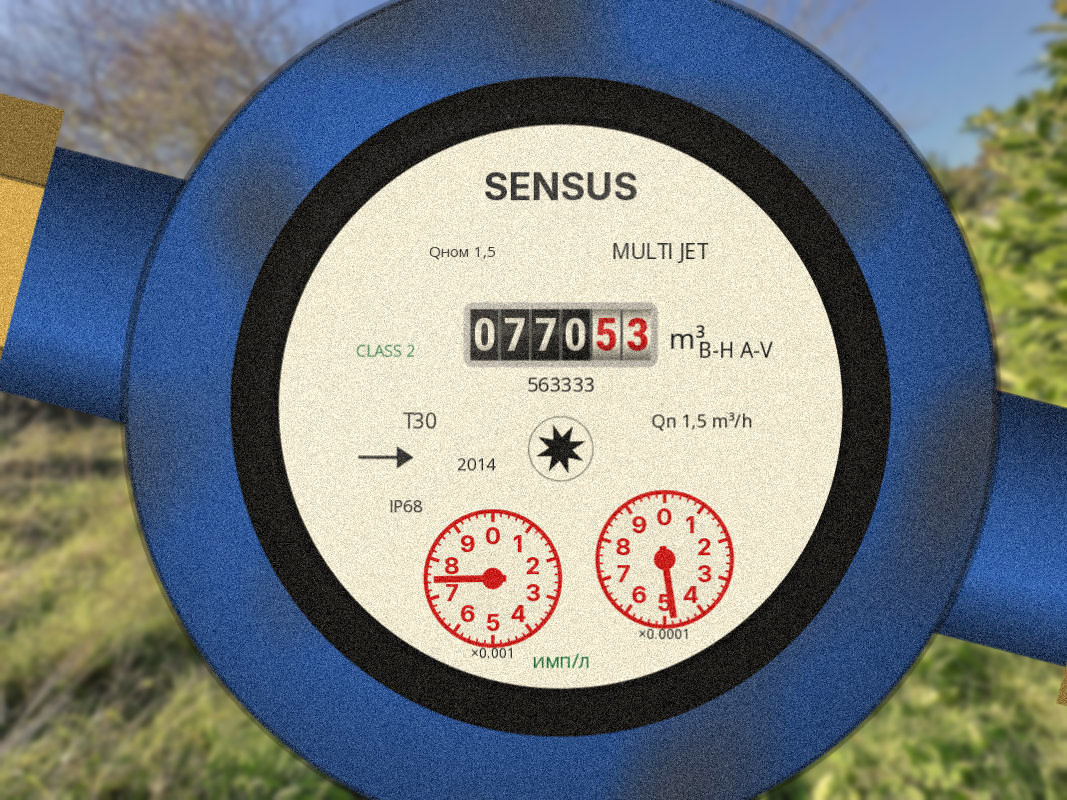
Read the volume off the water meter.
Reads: 770.5374 m³
